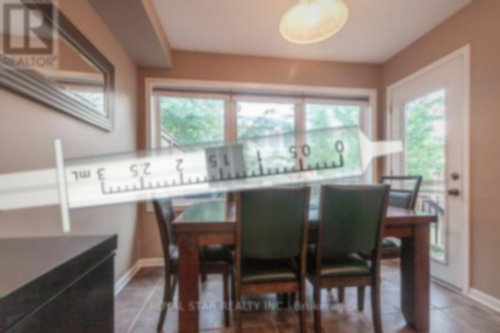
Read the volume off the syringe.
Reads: 1.2 mL
